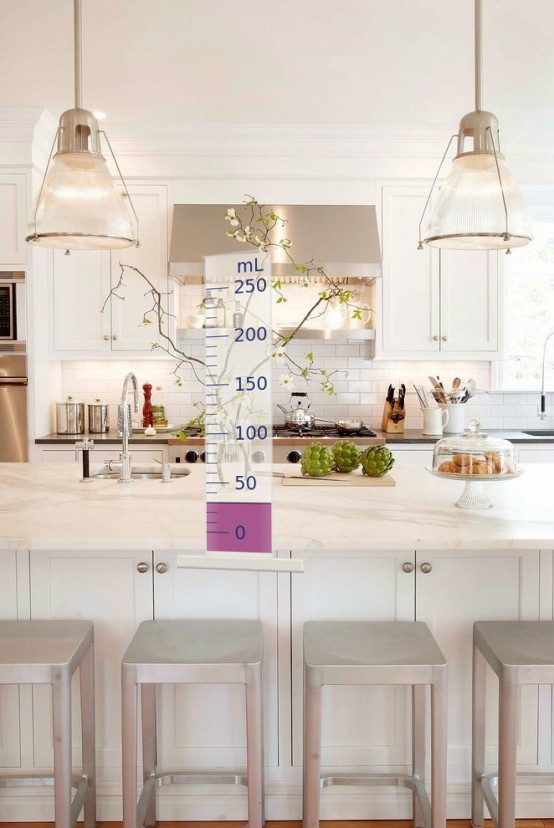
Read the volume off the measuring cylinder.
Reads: 30 mL
